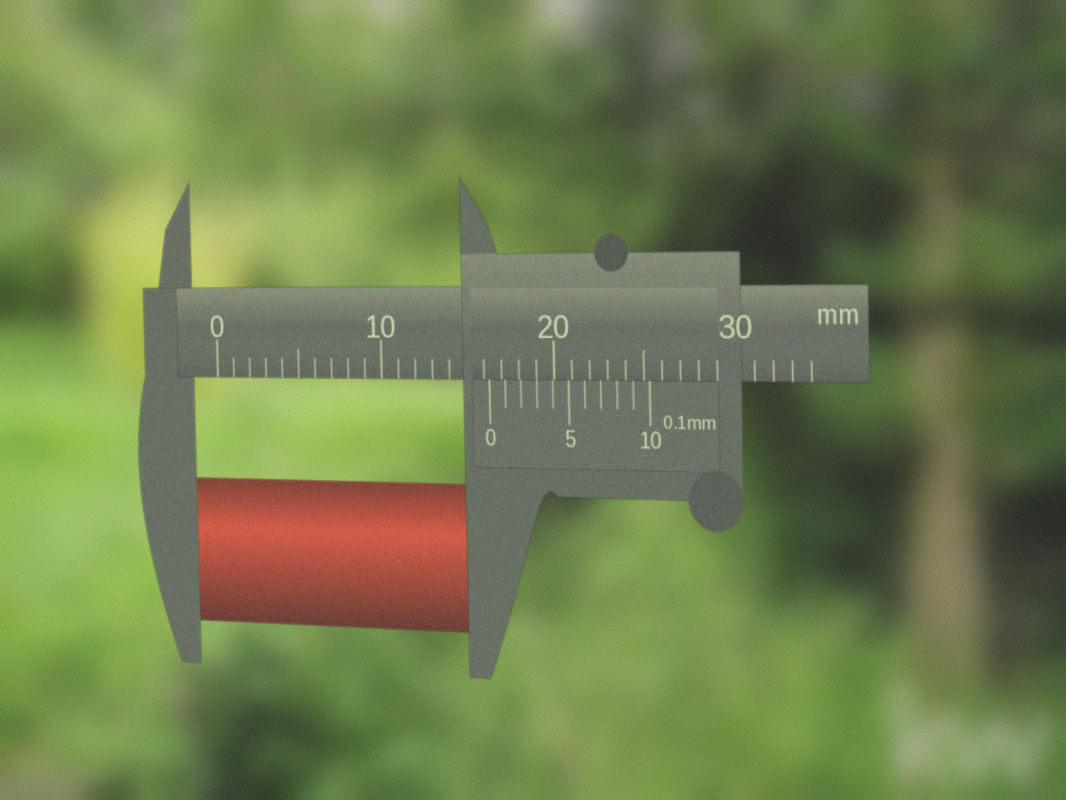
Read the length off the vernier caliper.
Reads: 16.3 mm
